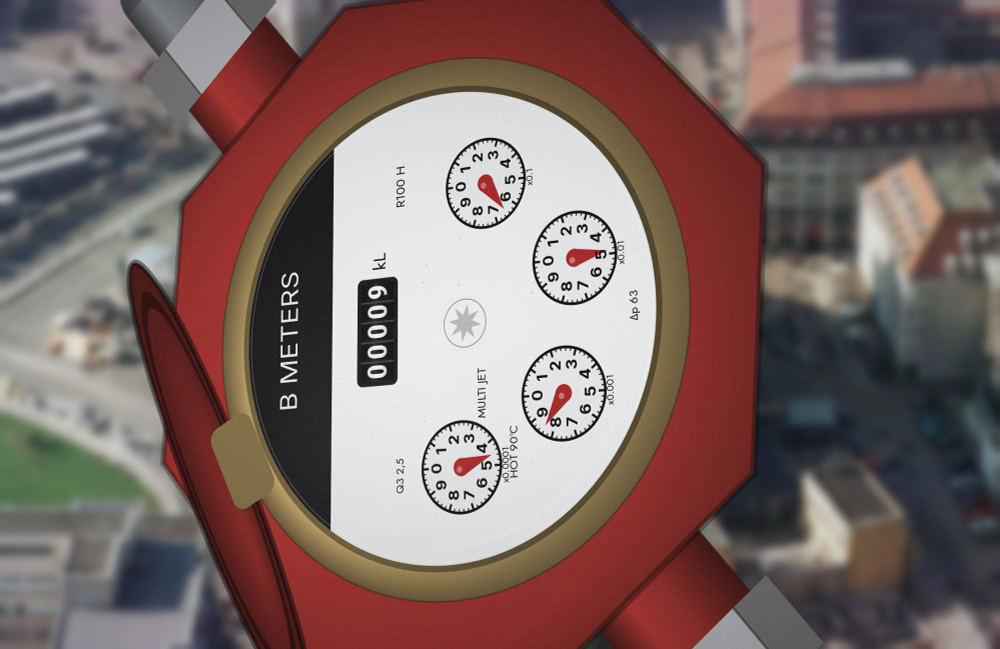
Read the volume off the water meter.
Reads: 9.6484 kL
